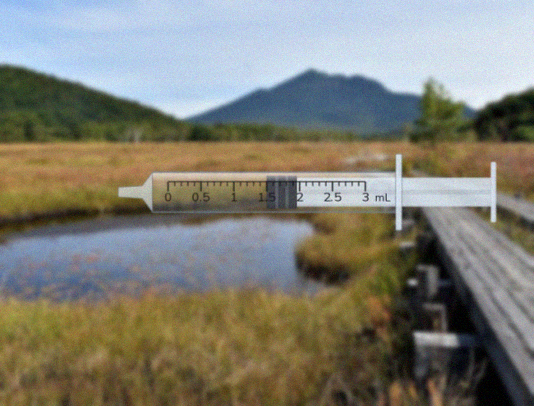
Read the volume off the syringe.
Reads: 1.5 mL
